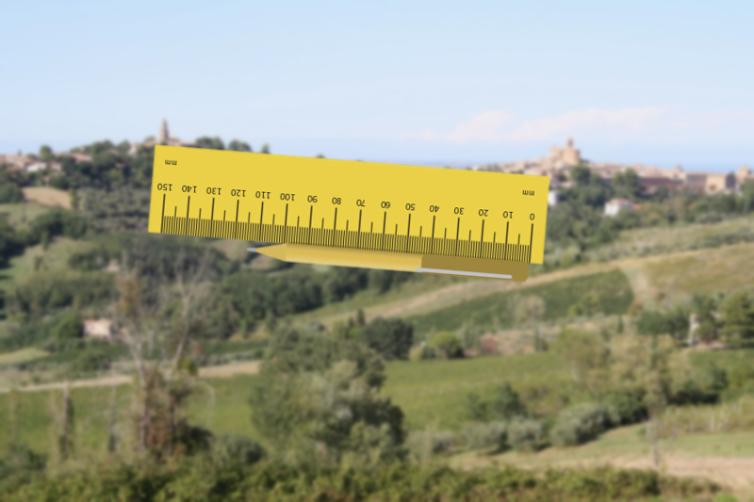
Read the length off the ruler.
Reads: 115 mm
